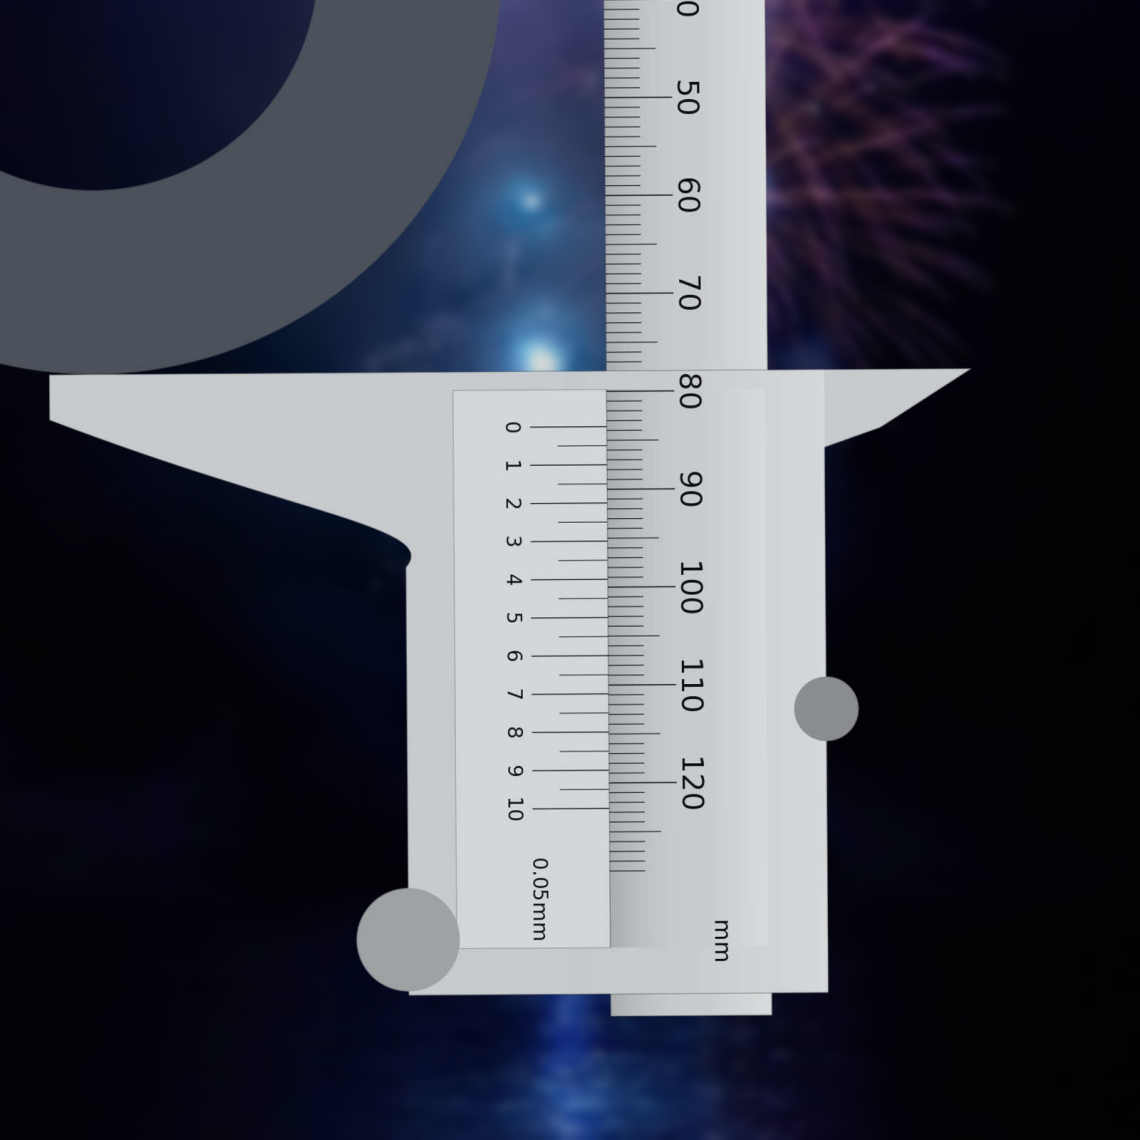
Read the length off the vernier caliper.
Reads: 83.6 mm
